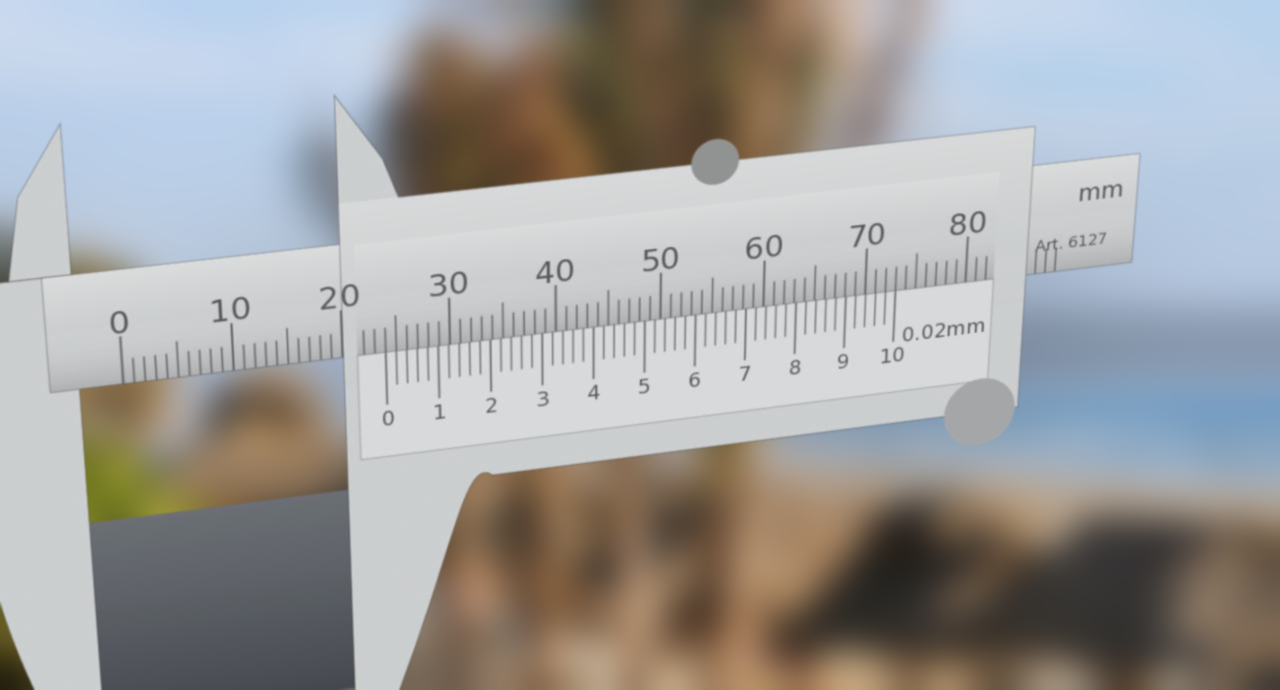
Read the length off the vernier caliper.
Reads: 24.0 mm
